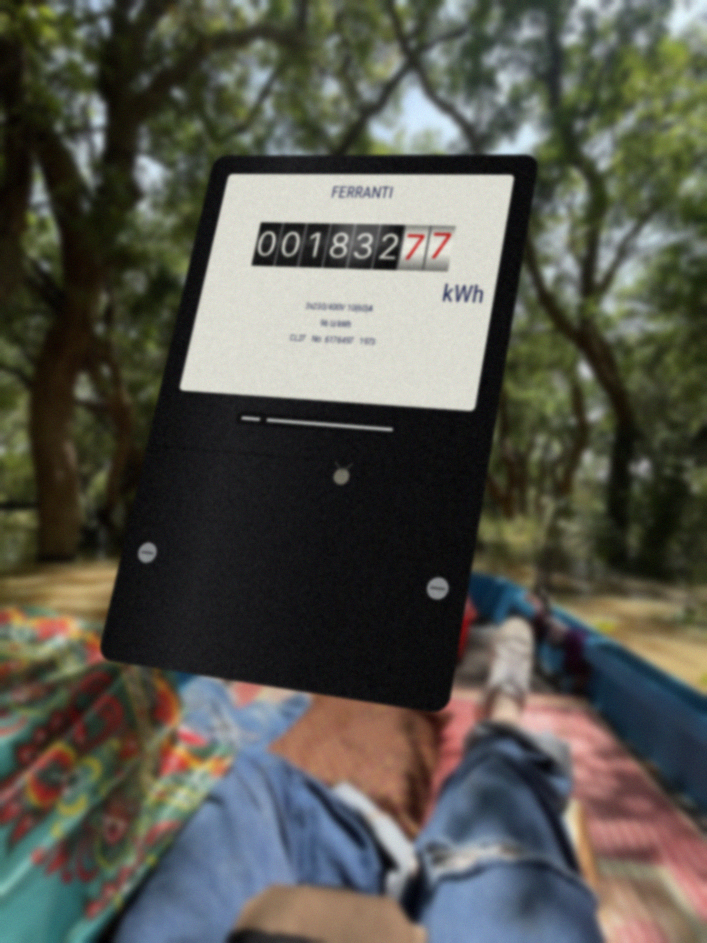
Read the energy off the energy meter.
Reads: 1832.77 kWh
